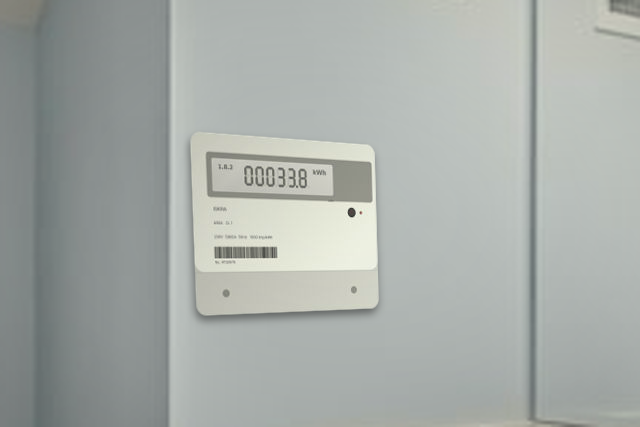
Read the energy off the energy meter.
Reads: 33.8 kWh
